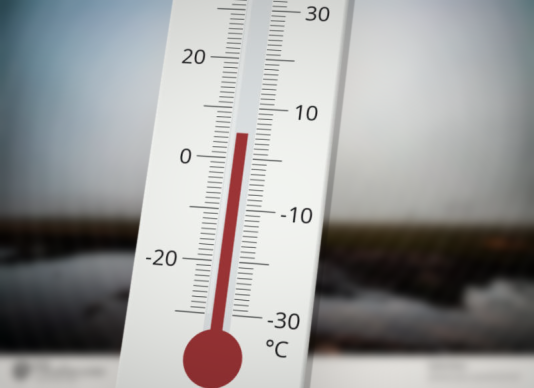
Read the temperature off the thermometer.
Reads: 5 °C
